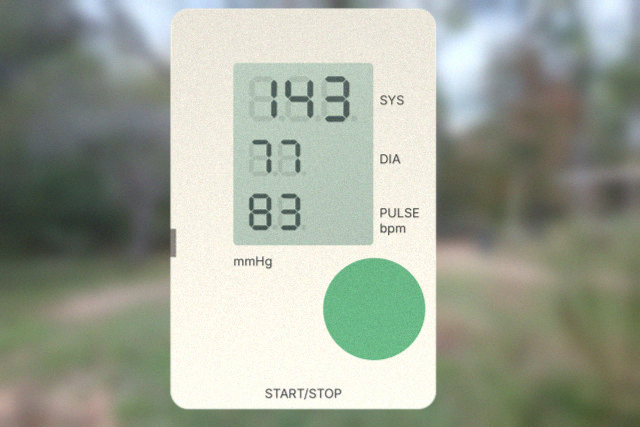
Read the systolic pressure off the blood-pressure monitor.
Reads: 143 mmHg
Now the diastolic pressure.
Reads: 77 mmHg
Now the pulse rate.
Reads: 83 bpm
